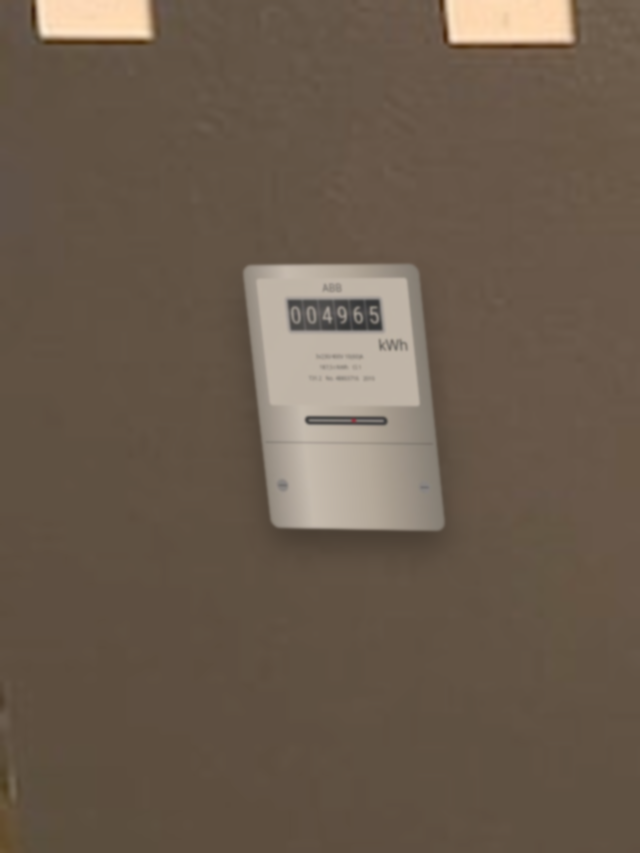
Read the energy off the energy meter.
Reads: 4965 kWh
